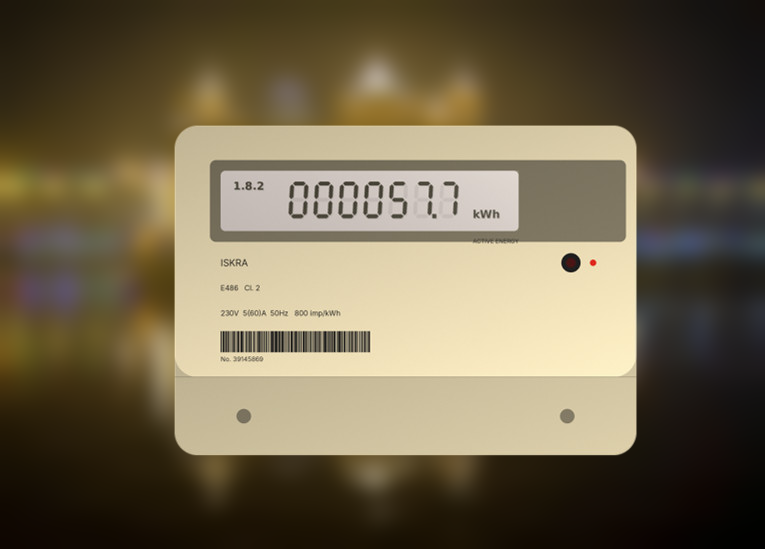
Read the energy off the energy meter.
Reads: 57.7 kWh
